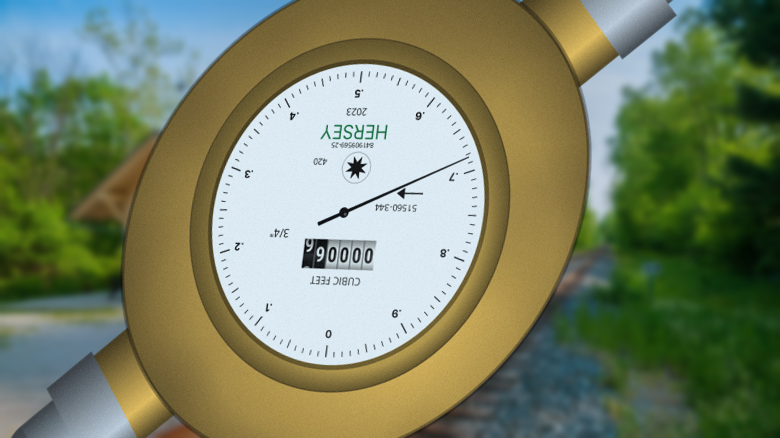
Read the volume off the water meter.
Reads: 65.68 ft³
